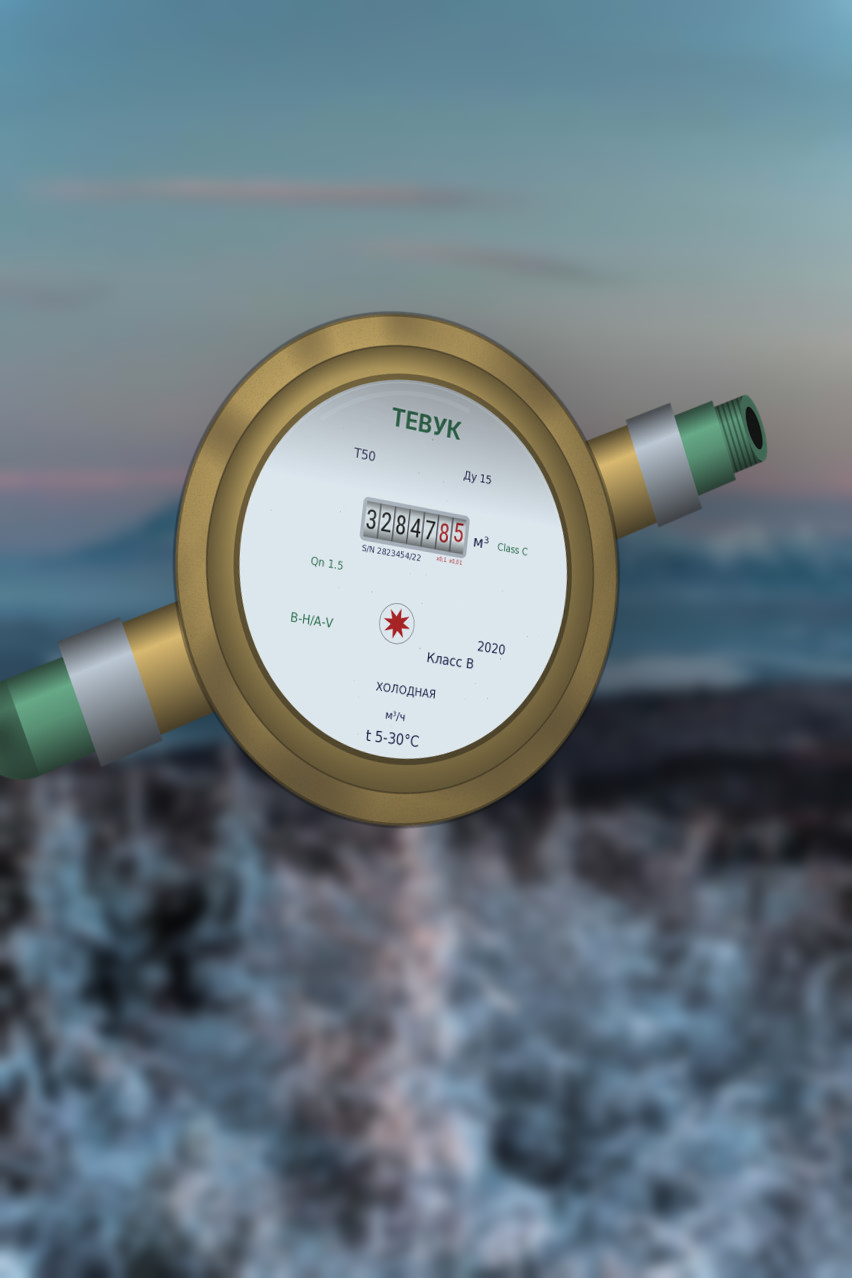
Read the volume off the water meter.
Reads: 32847.85 m³
